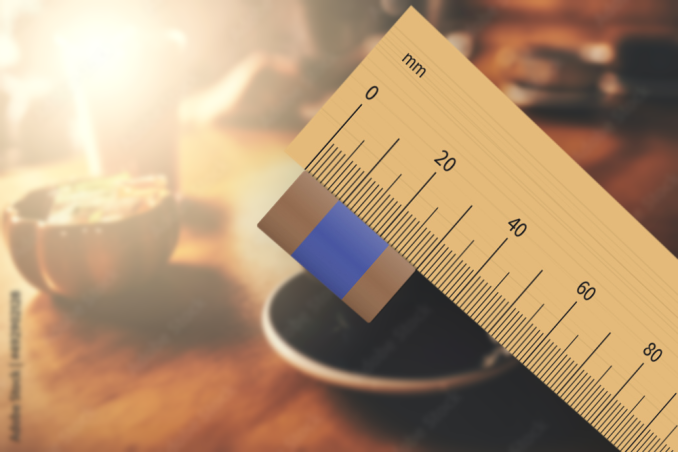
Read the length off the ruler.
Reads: 30 mm
